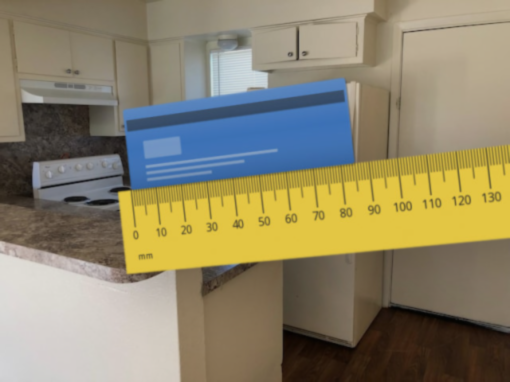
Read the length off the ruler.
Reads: 85 mm
